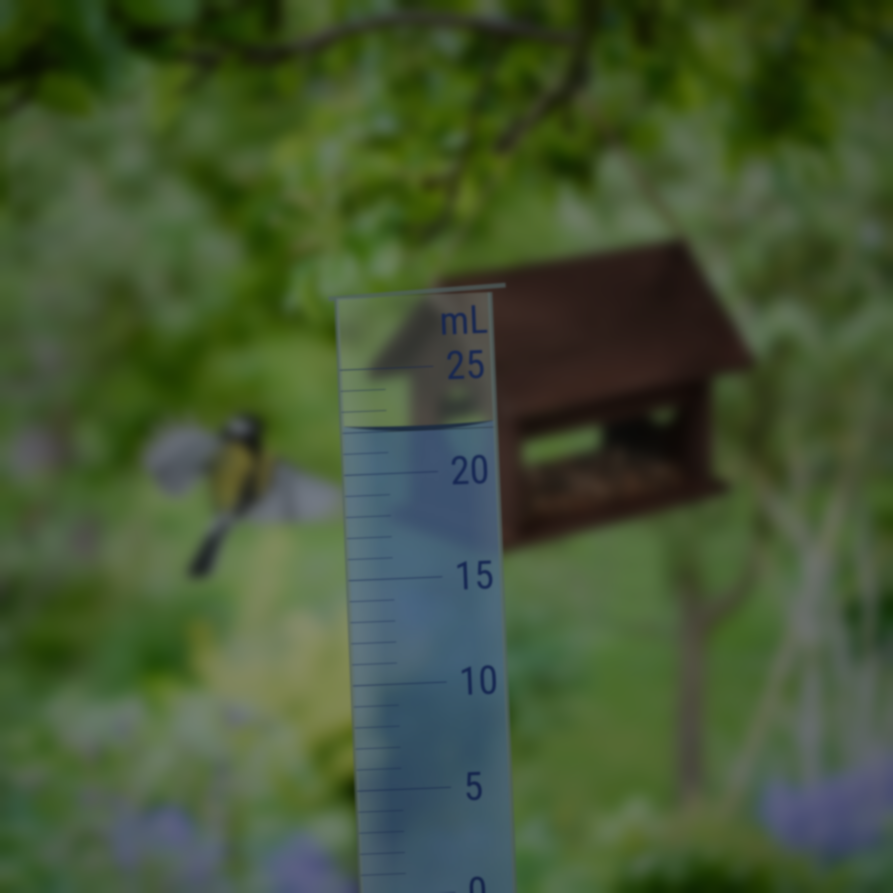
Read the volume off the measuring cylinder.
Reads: 22 mL
